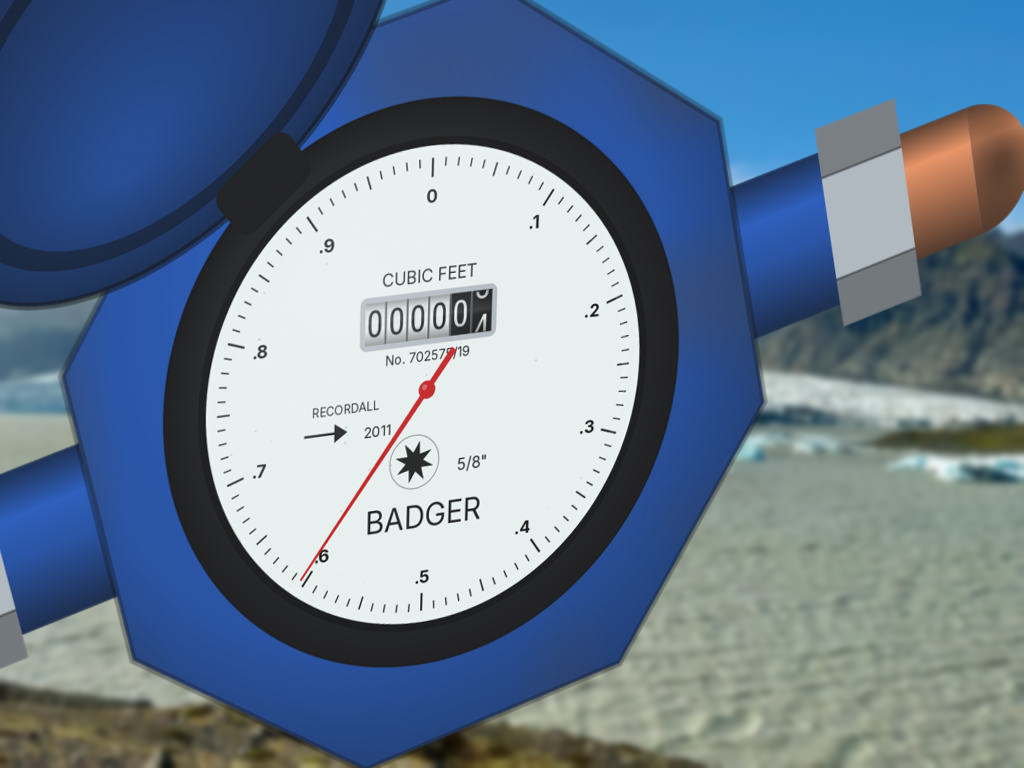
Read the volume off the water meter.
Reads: 3.60 ft³
